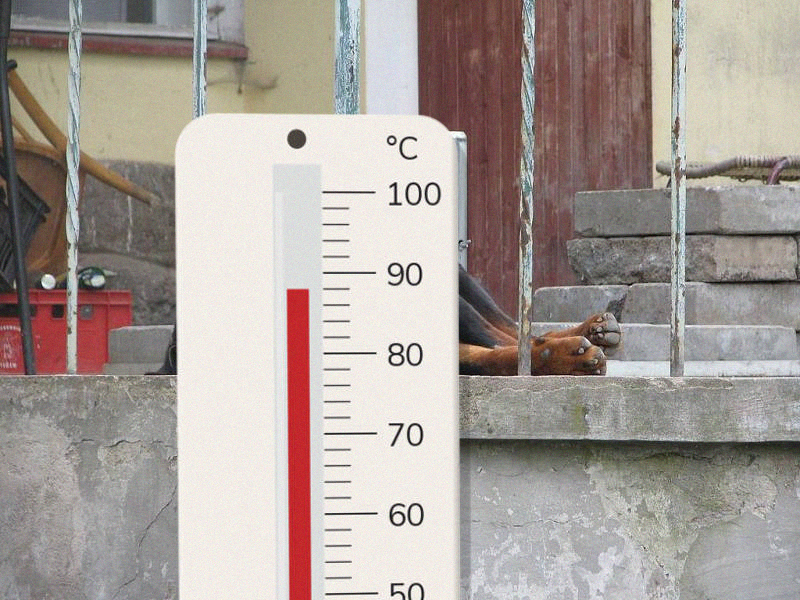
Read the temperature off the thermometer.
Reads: 88 °C
